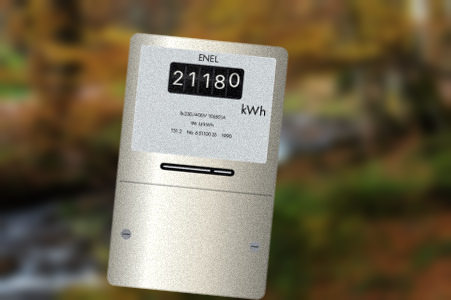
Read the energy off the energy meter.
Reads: 21180 kWh
